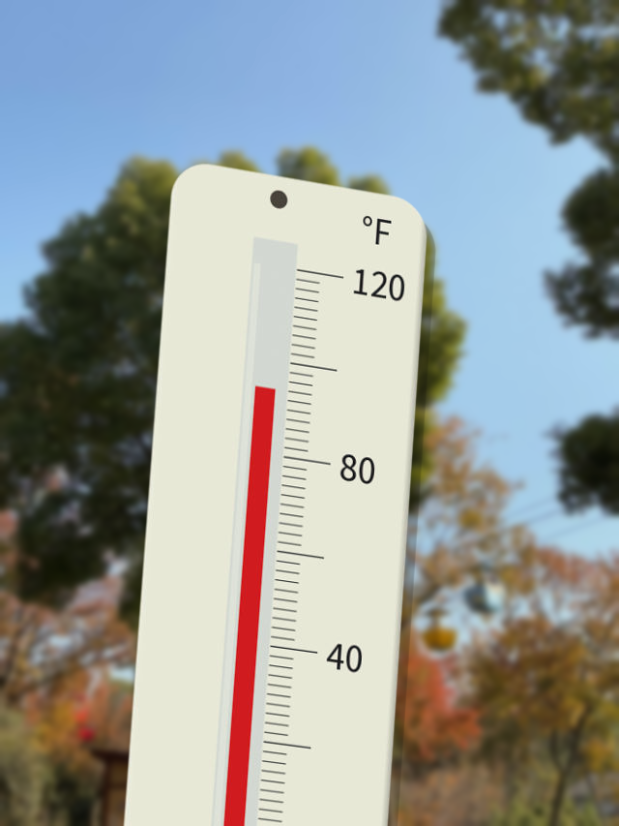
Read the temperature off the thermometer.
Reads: 94 °F
